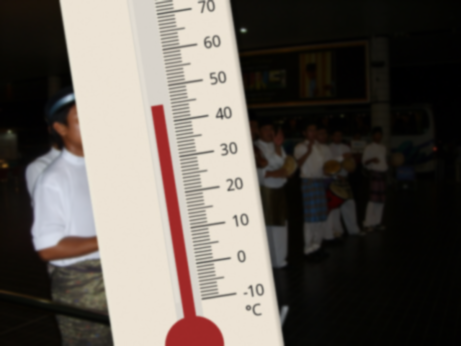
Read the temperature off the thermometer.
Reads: 45 °C
